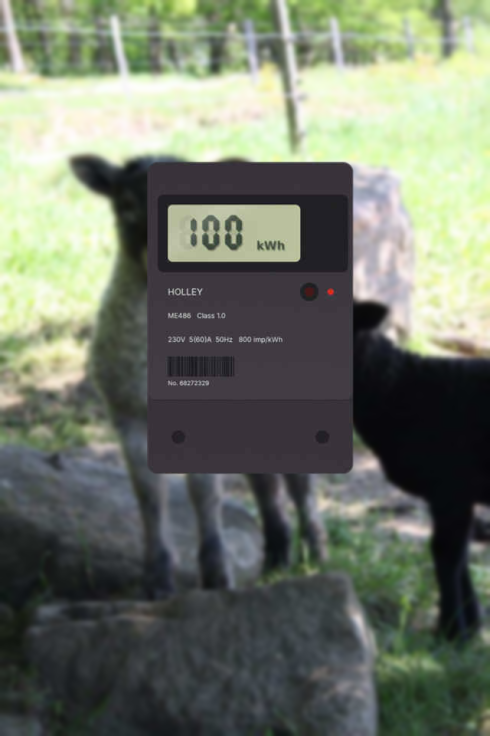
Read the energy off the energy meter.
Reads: 100 kWh
